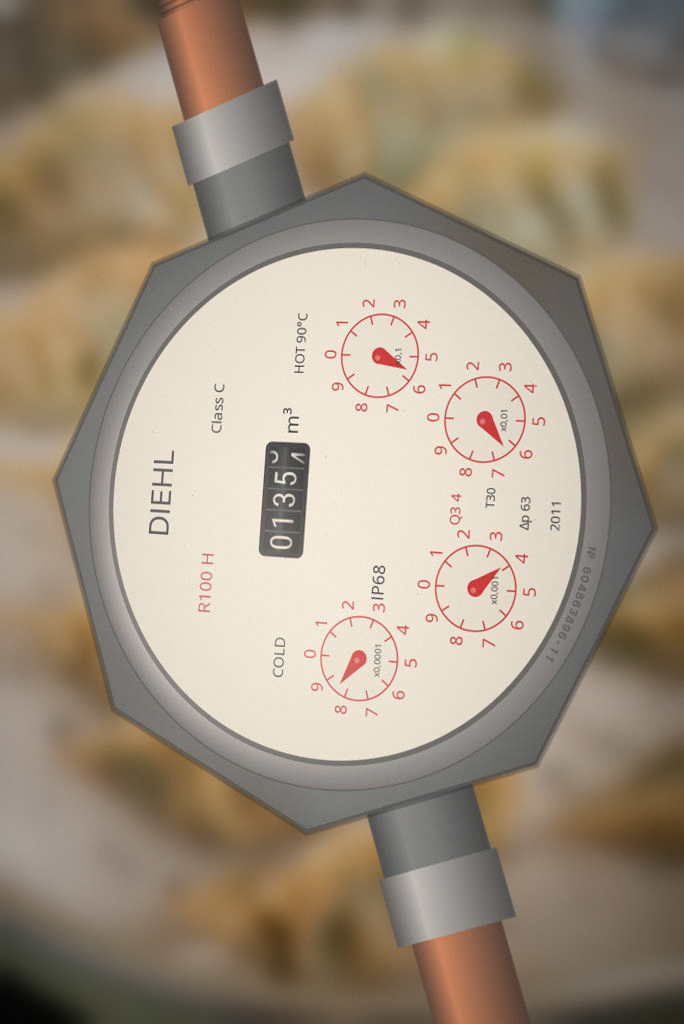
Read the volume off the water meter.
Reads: 1353.5638 m³
